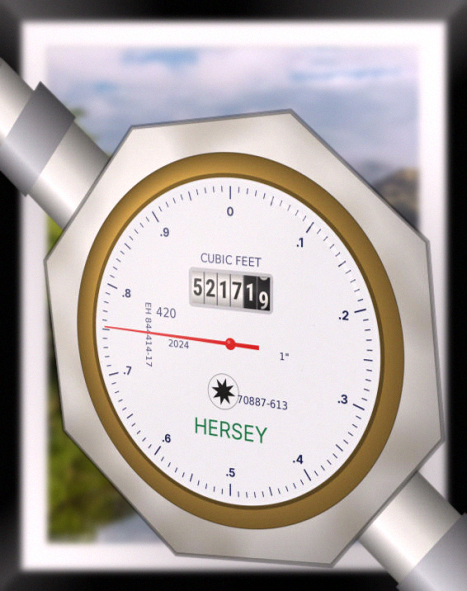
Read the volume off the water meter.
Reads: 521718.75 ft³
